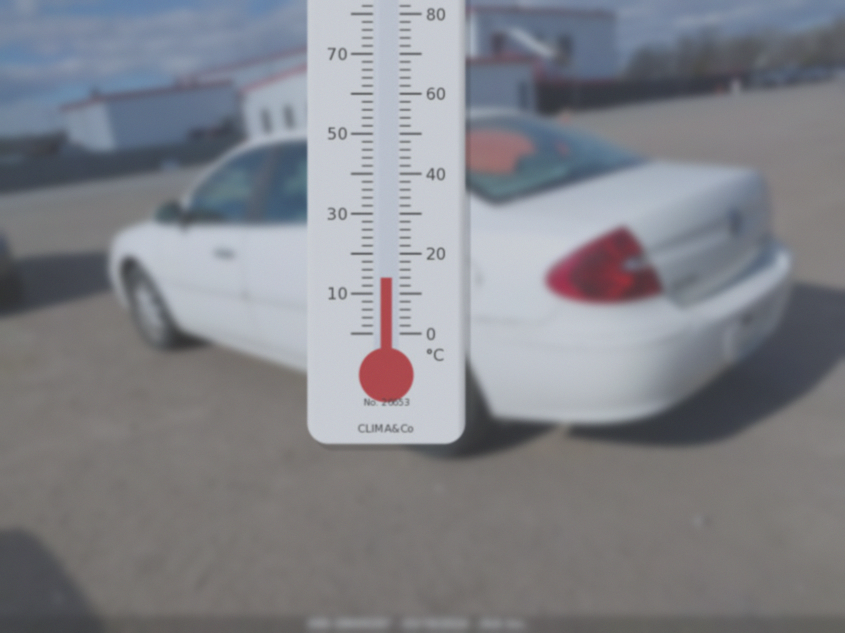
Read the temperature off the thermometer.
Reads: 14 °C
